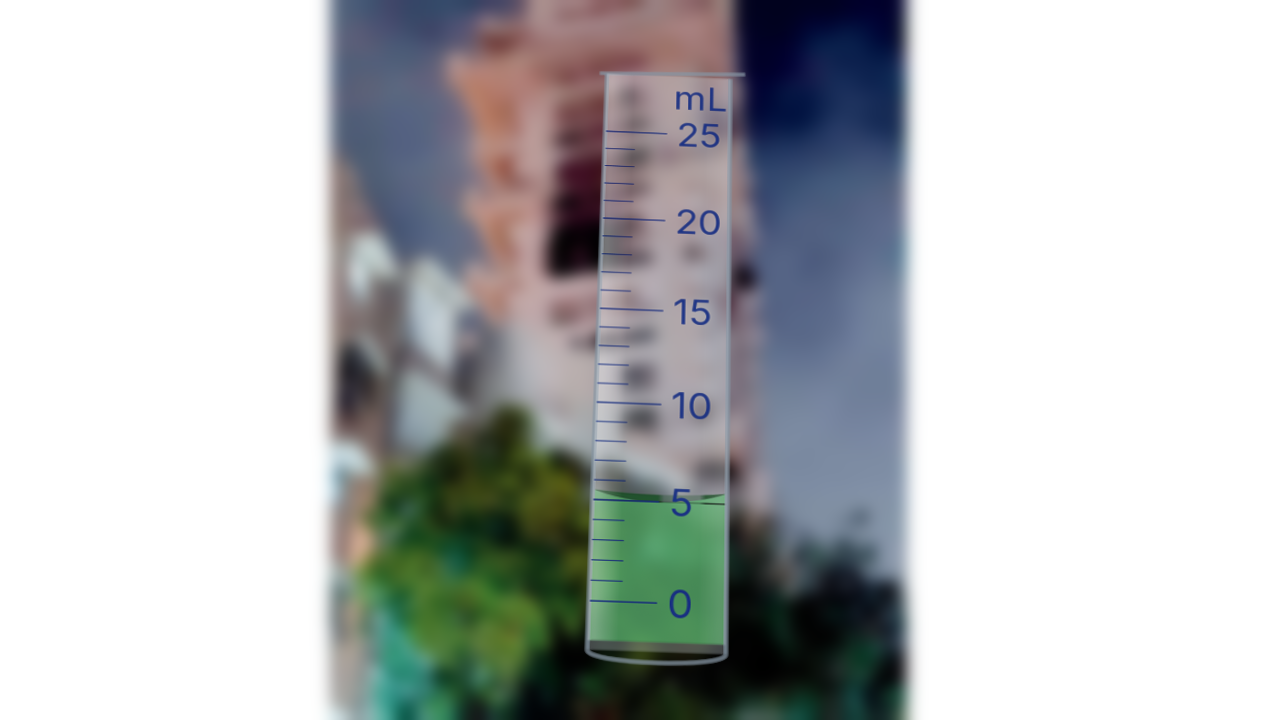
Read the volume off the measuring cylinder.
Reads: 5 mL
